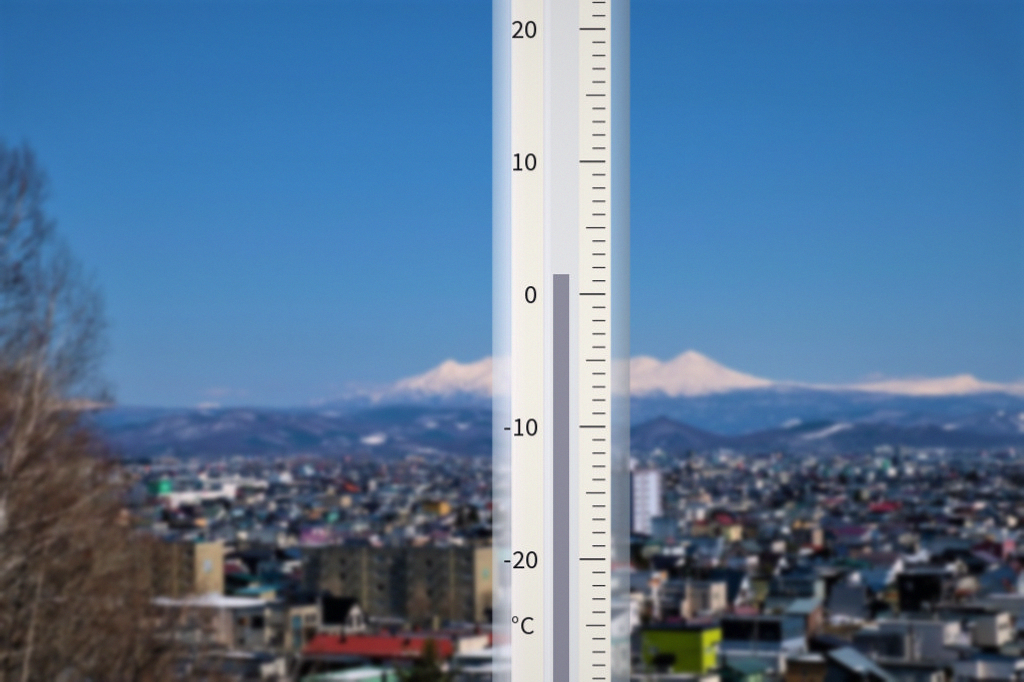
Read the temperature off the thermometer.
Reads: 1.5 °C
